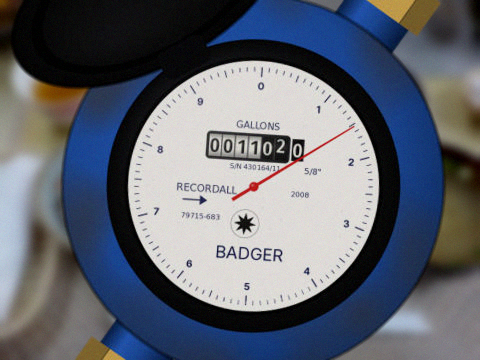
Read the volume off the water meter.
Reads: 11021.5 gal
